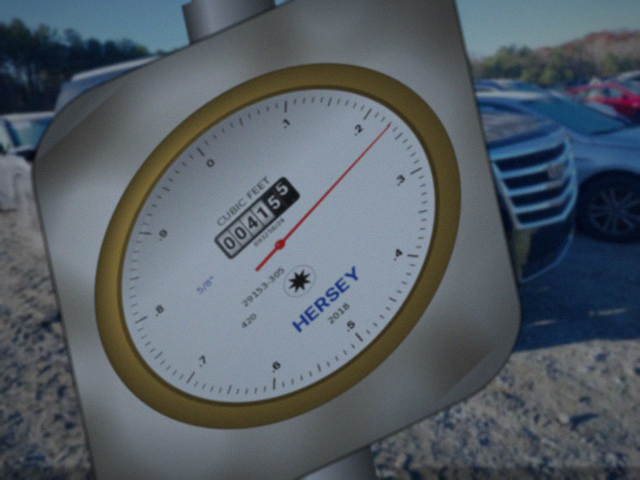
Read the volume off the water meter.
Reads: 4155.23 ft³
